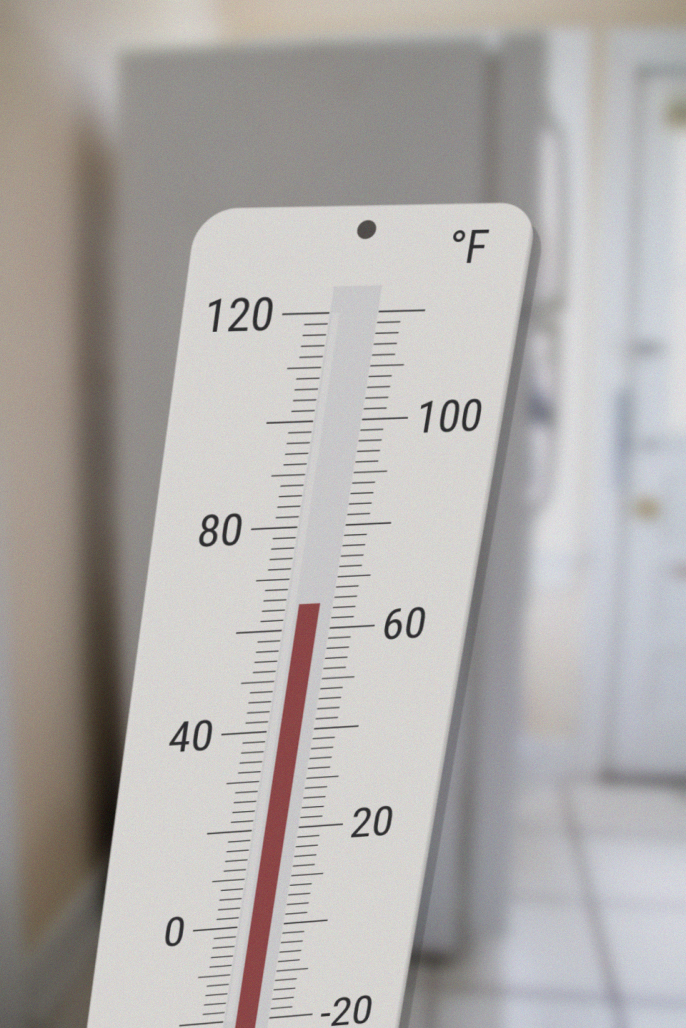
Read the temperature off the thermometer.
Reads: 65 °F
